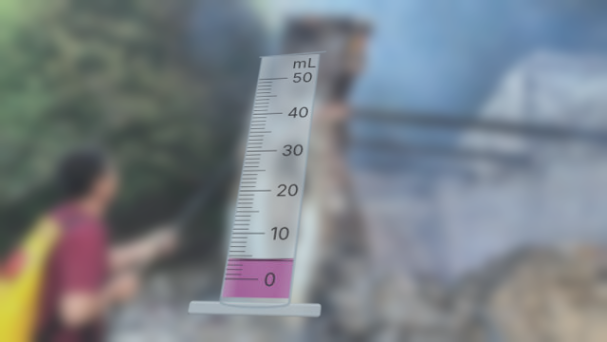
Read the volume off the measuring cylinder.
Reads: 4 mL
